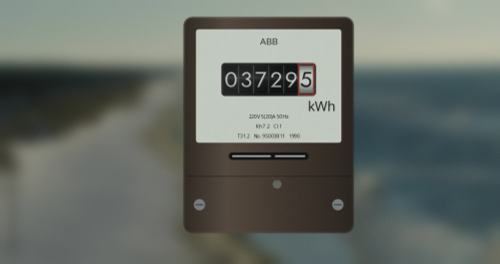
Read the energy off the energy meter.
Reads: 3729.5 kWh
